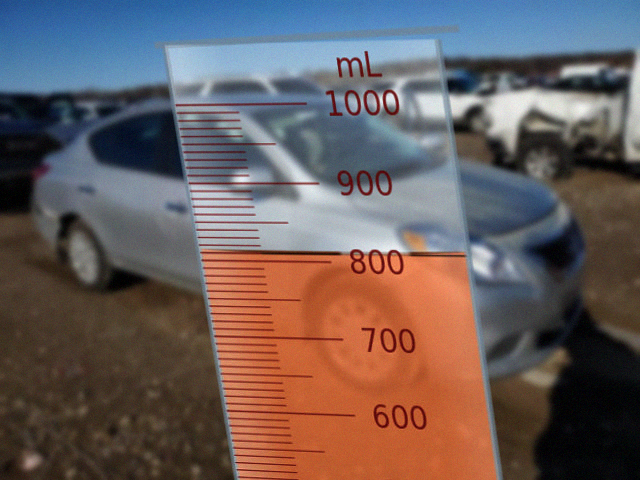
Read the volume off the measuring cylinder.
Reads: 810 mL
